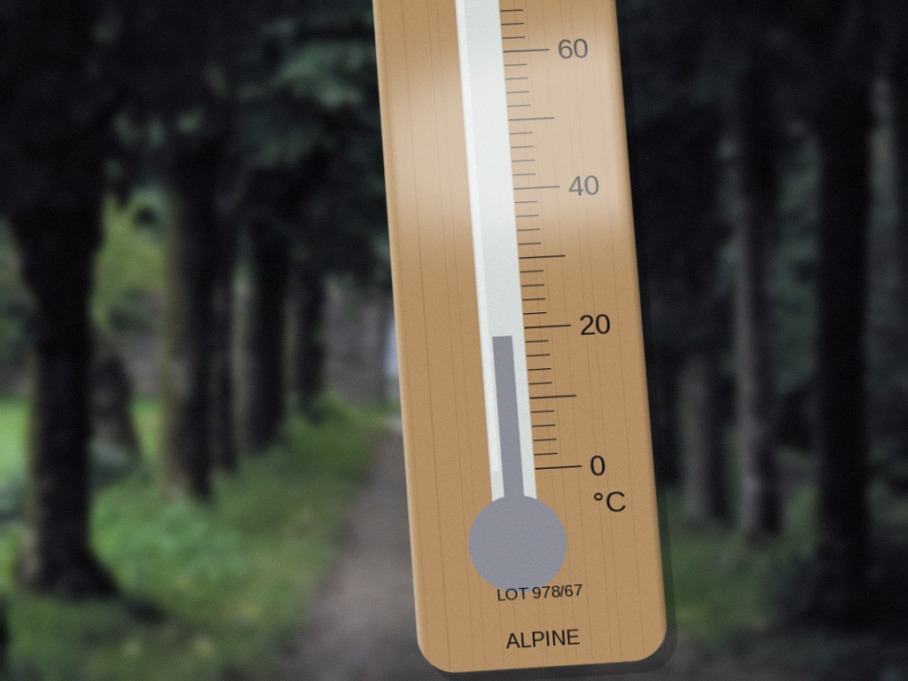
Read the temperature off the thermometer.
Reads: 19 °C
